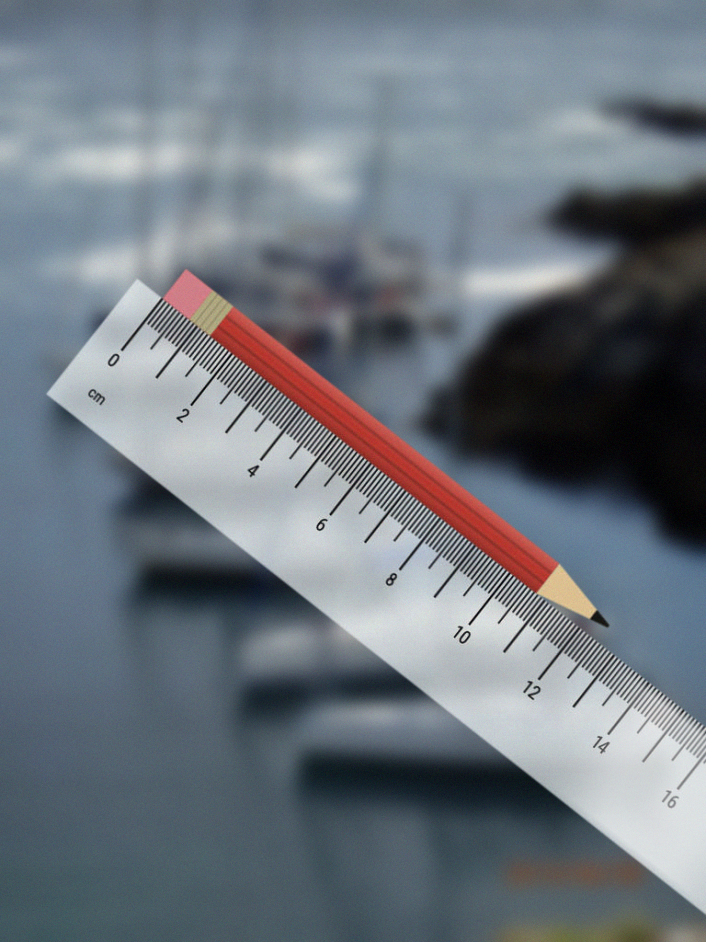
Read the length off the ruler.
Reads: 12.5 cm
